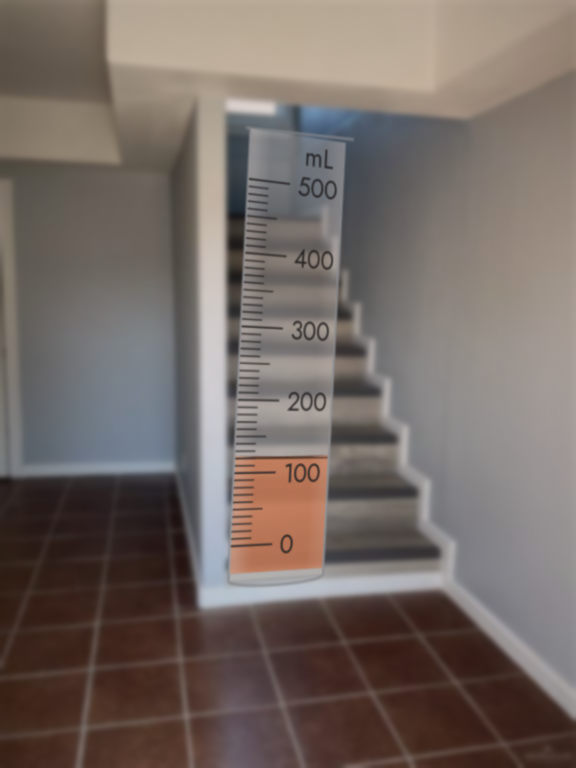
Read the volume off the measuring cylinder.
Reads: 120 mL
